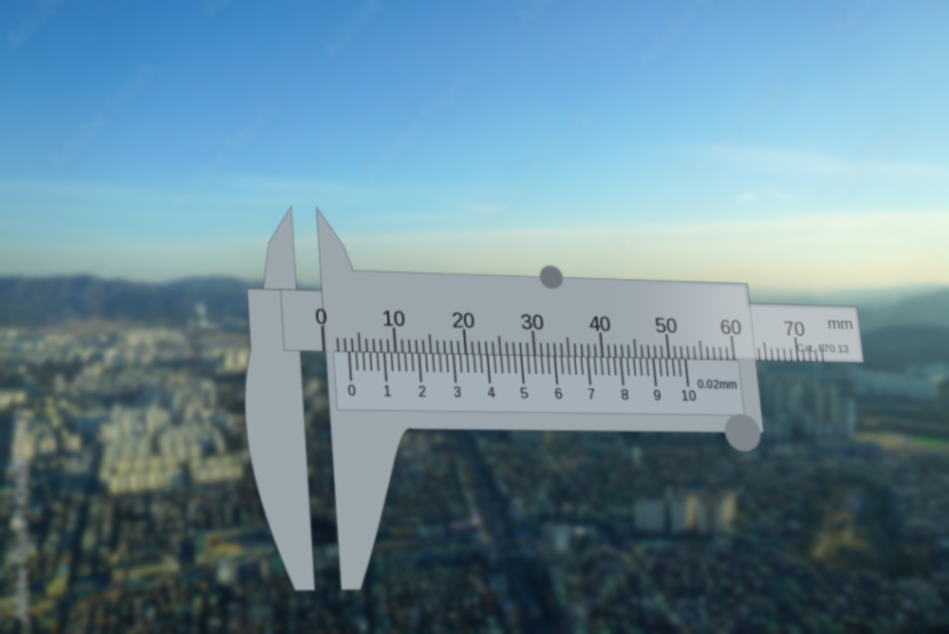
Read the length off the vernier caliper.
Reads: 3.5 mm
